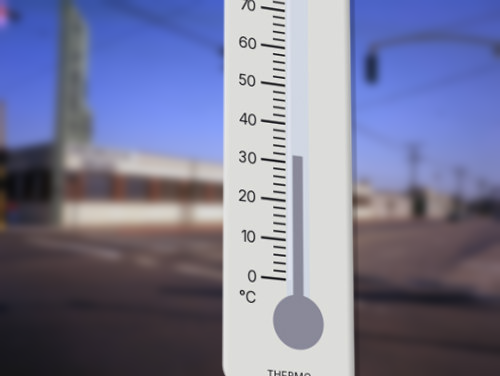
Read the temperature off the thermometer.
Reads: 32 °C
